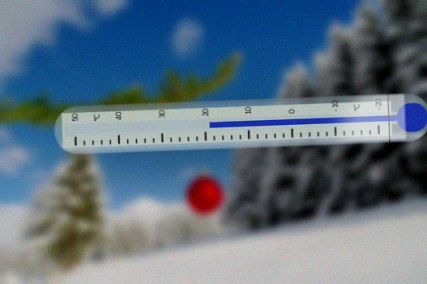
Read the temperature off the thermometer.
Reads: 19 °C
